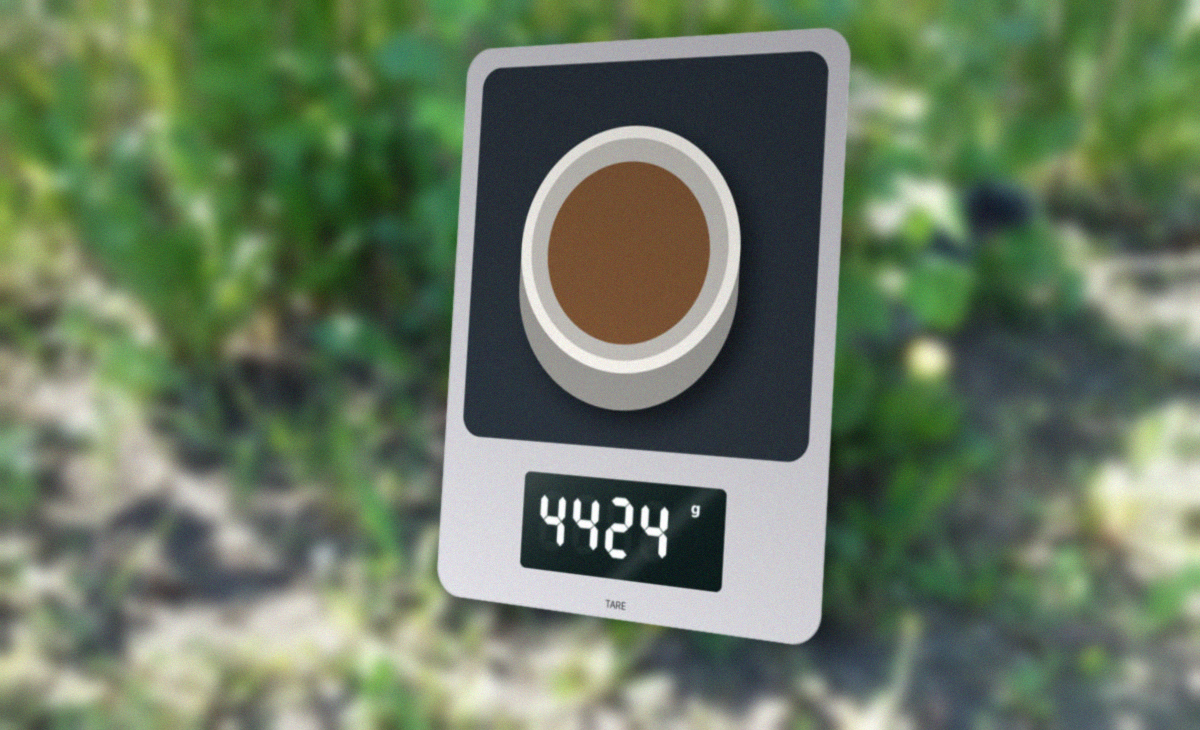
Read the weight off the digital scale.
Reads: 4424 g
